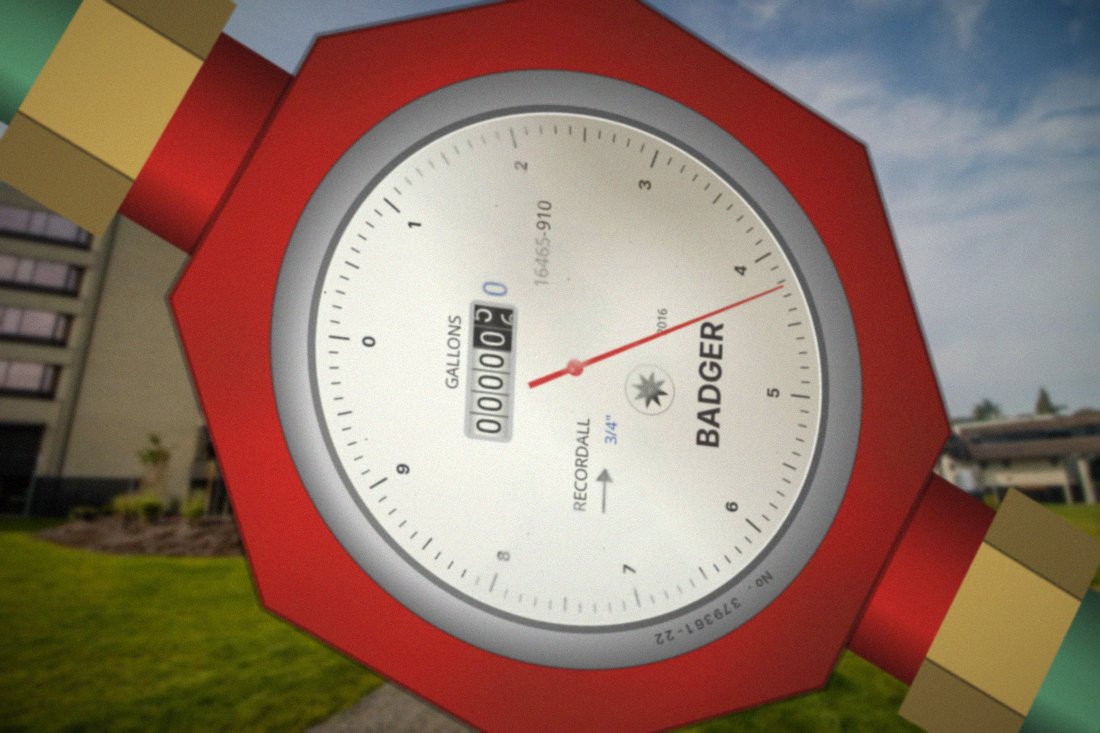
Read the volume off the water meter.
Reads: 54.2 gal
